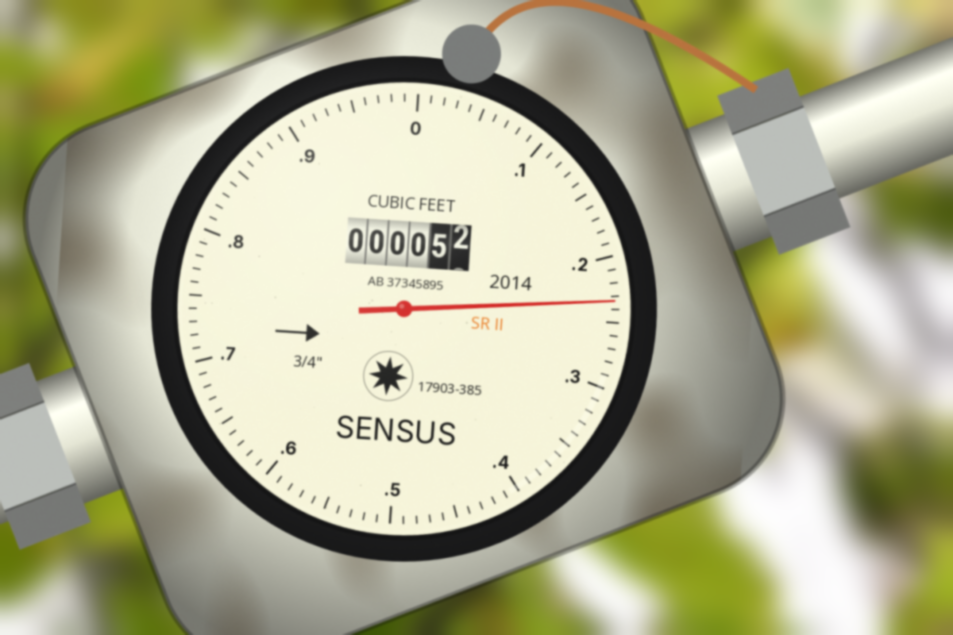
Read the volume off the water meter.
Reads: 52.23 ft³
